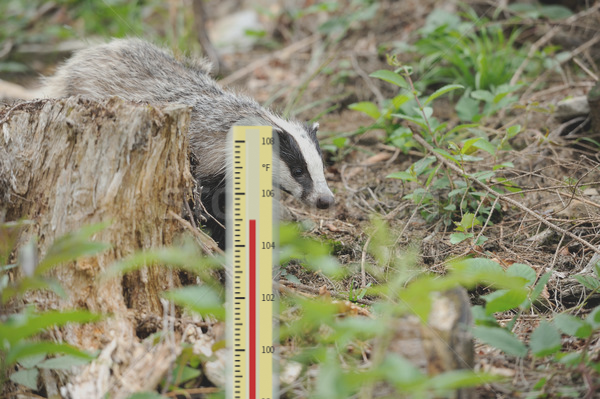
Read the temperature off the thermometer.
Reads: 105 °F
